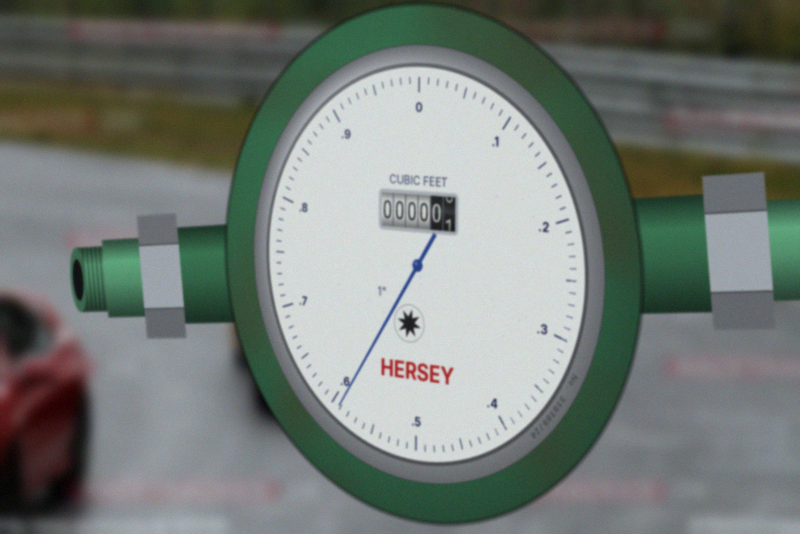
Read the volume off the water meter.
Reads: 0.59 ft³
